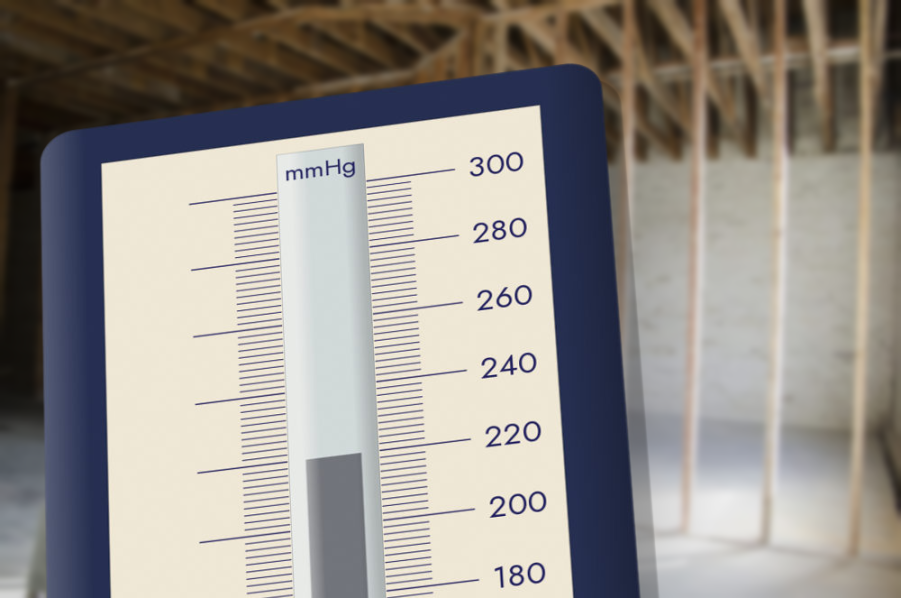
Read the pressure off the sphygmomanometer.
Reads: 220 mmHg
